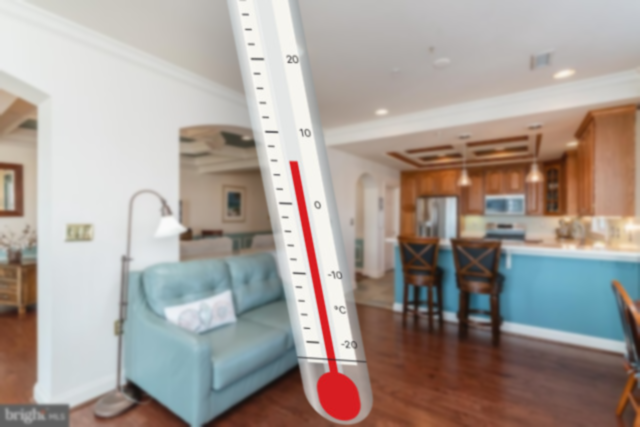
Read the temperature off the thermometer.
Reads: 6 °C
